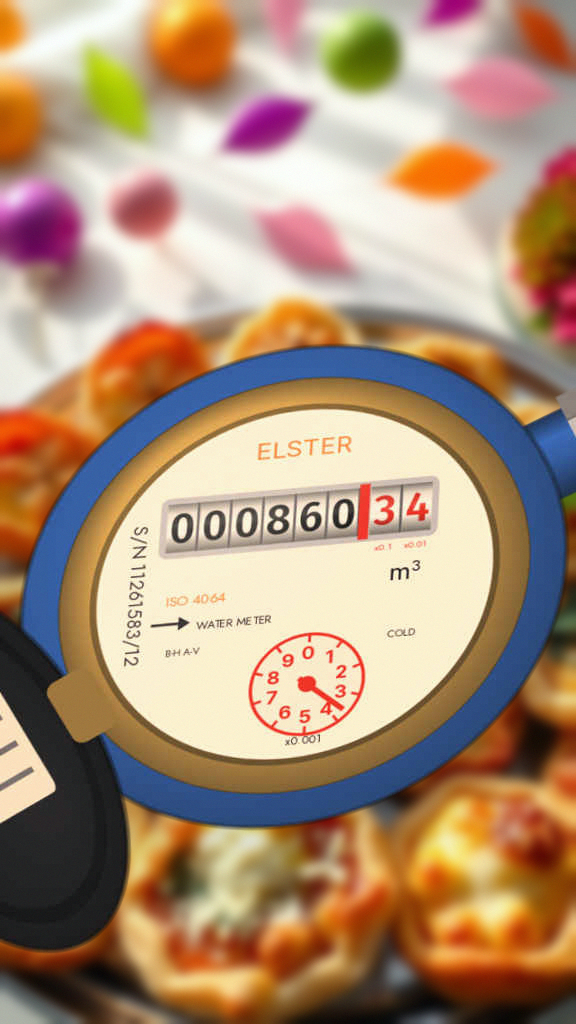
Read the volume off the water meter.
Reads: 860.343 m³
